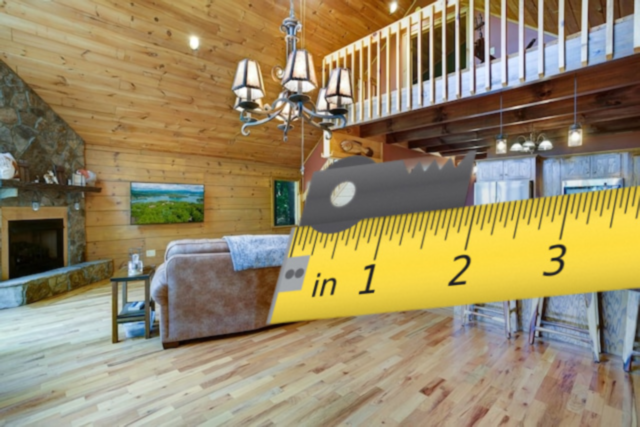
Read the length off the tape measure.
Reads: 1.875 in
